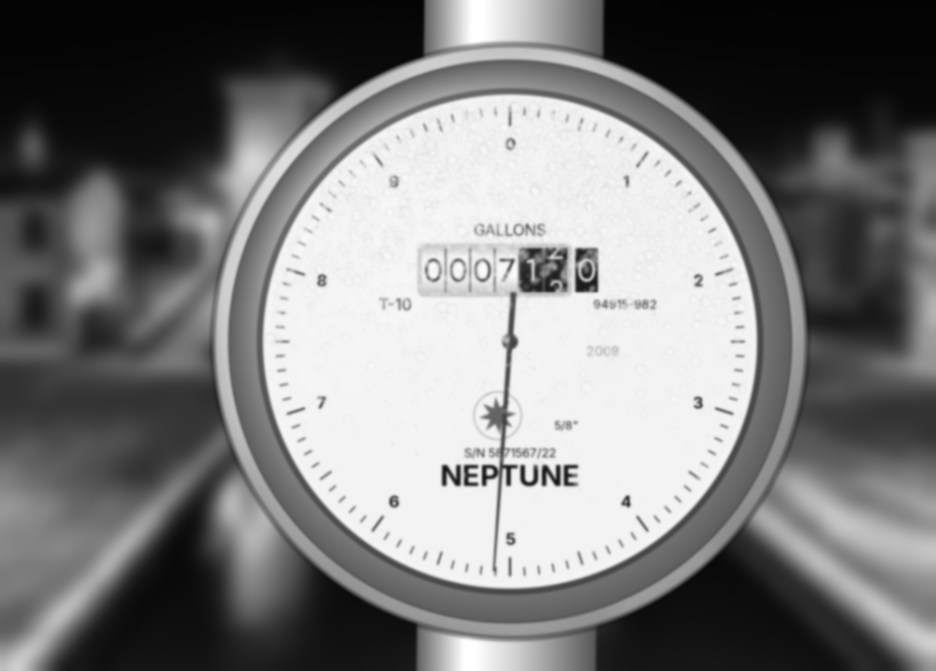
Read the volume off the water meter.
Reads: 7125.1 gal
